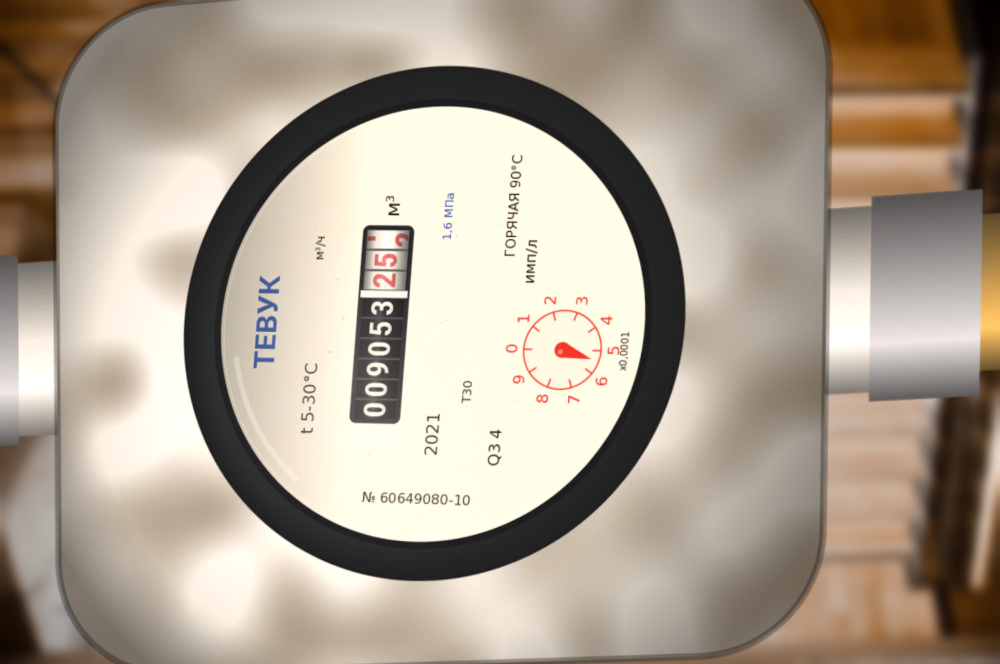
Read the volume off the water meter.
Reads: 9053.2515 m³
